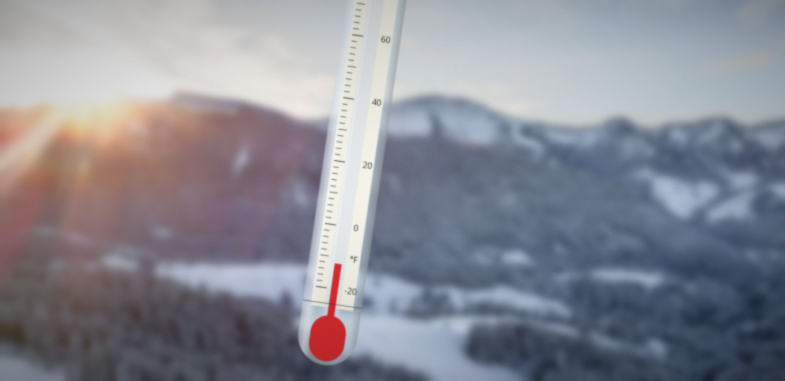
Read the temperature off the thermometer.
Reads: -12 °F
